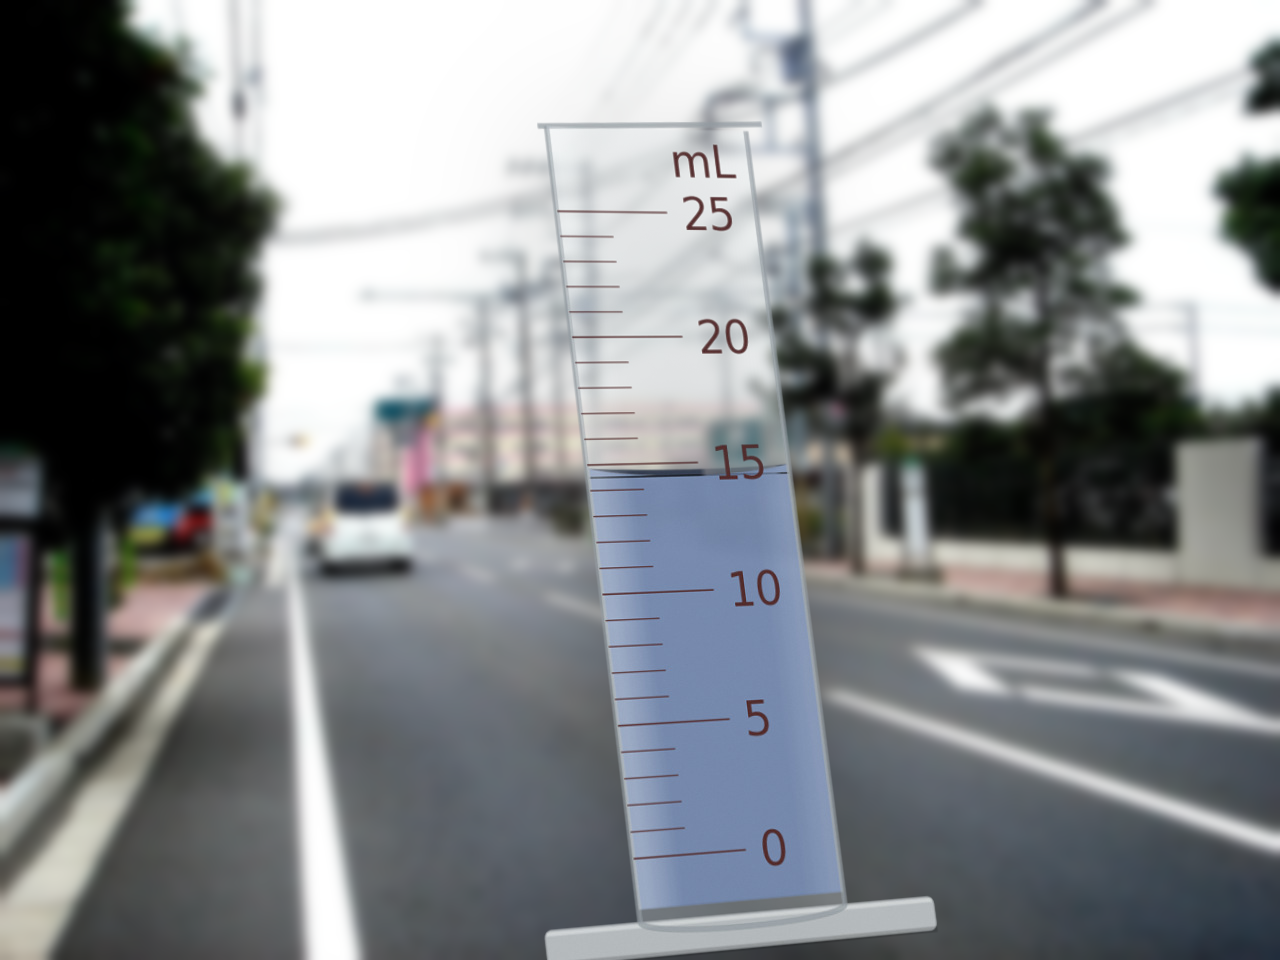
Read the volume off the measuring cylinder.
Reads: 14.5 mL
